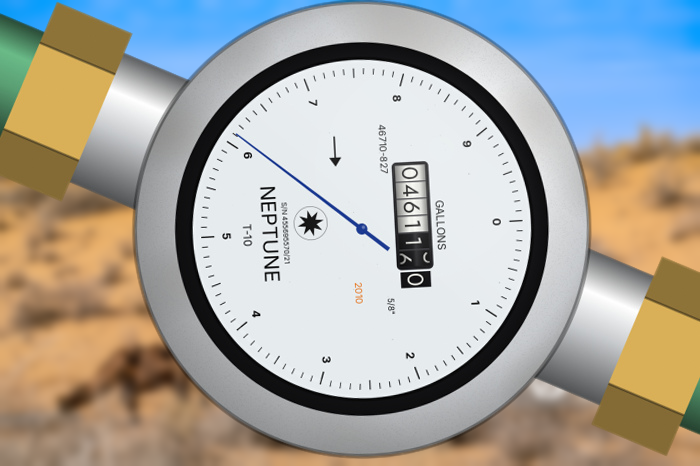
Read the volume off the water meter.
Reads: 461156.1 gal
